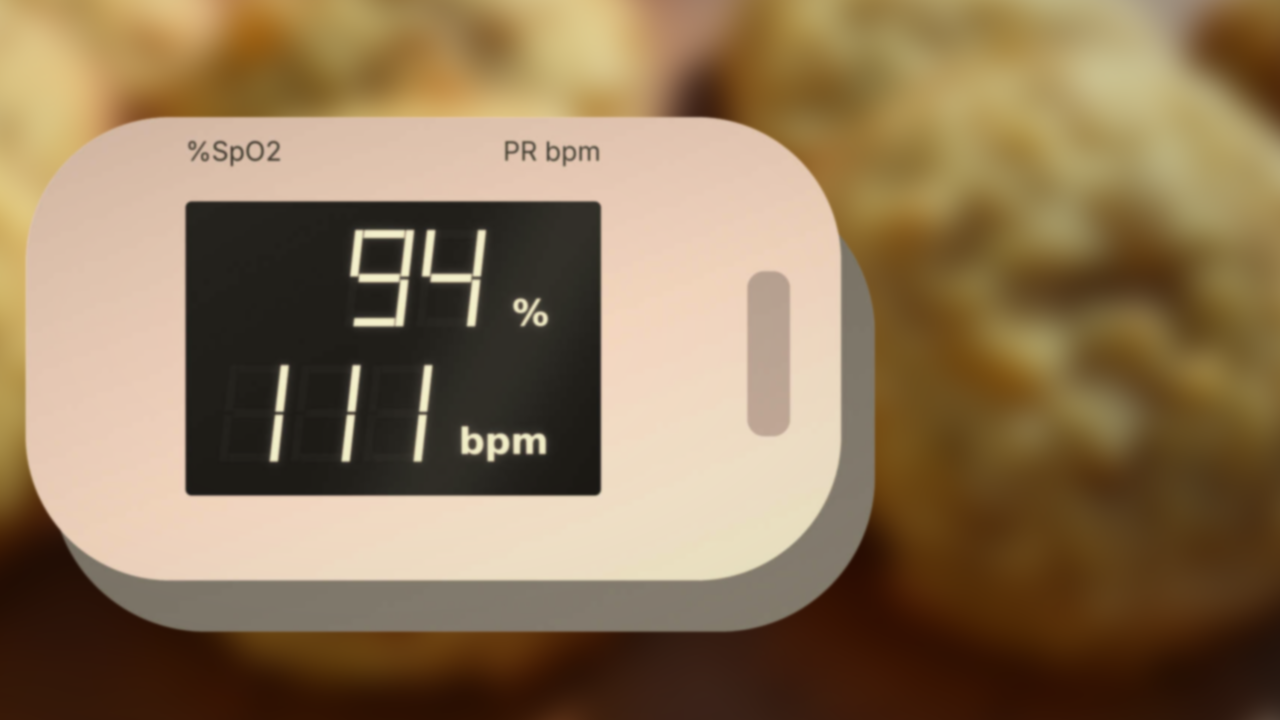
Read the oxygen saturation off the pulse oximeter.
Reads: 94 %
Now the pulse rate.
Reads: 111 bpm
